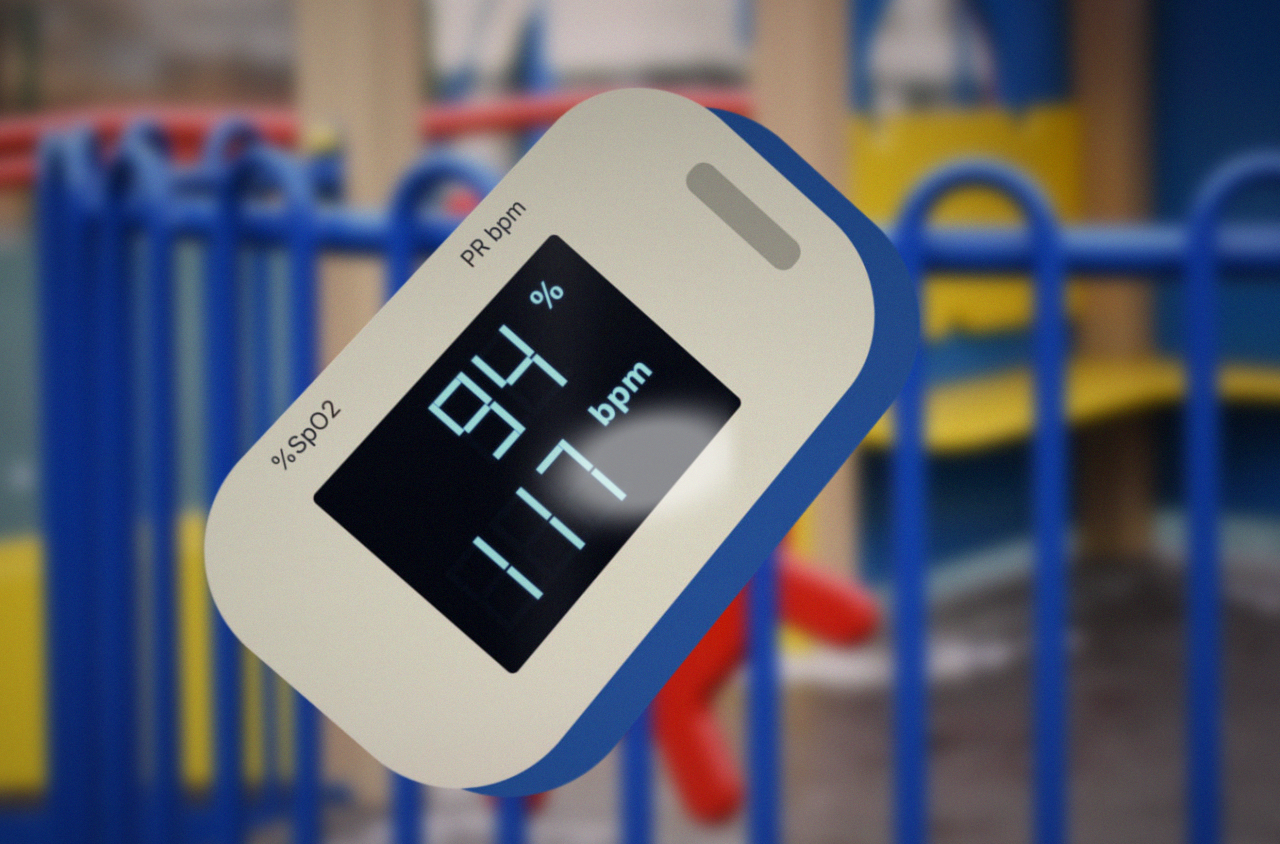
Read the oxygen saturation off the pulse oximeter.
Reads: 94 %
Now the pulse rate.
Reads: 117 bpm
